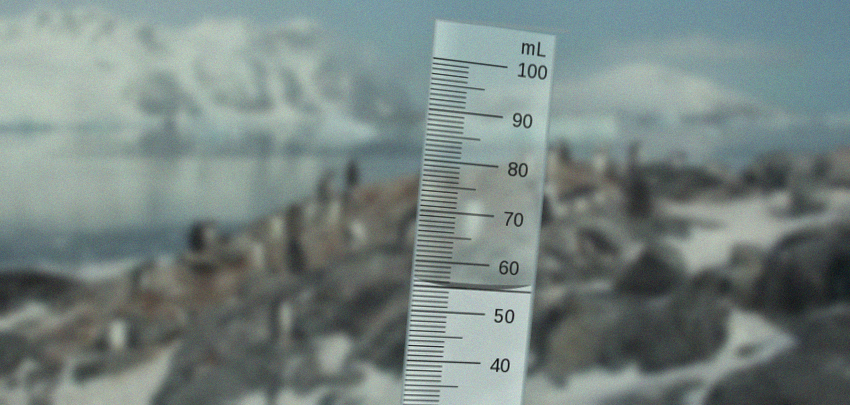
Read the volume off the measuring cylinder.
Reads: 55 mL
